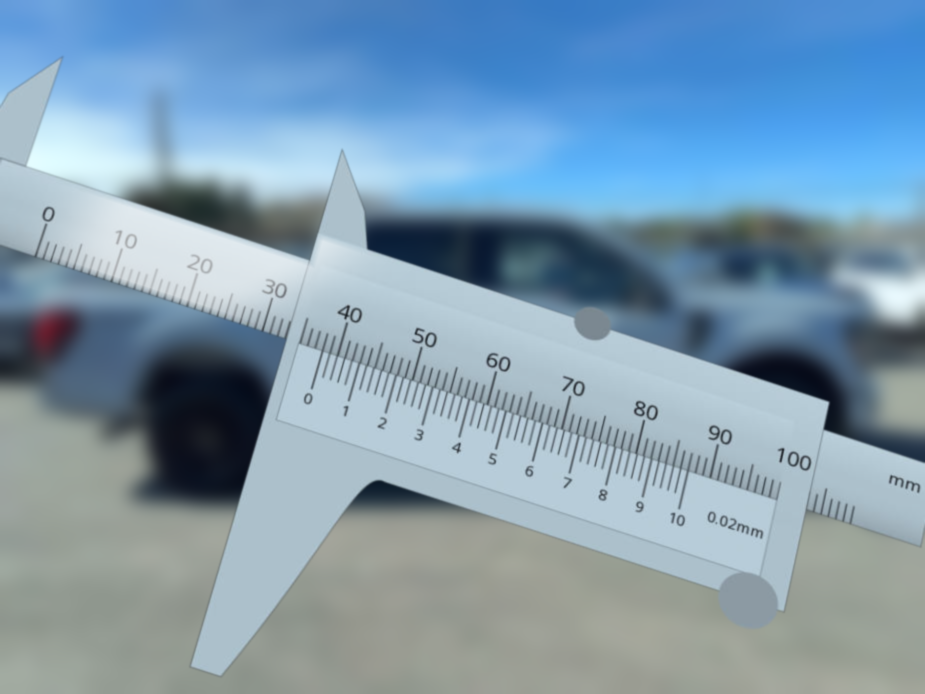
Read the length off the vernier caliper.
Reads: 38.0 mm
